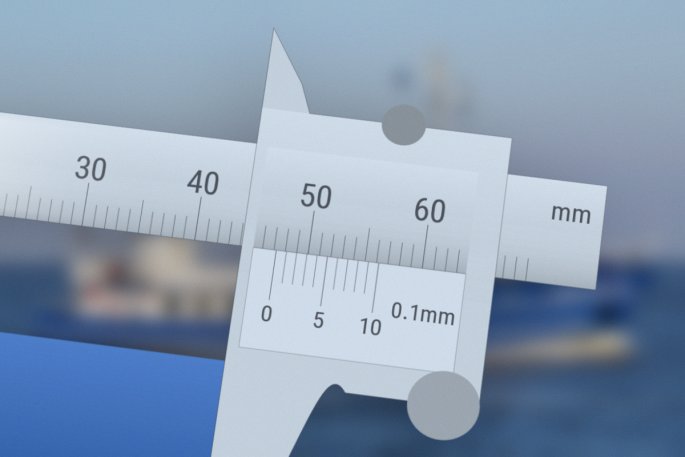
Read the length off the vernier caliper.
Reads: 47.2 mm
